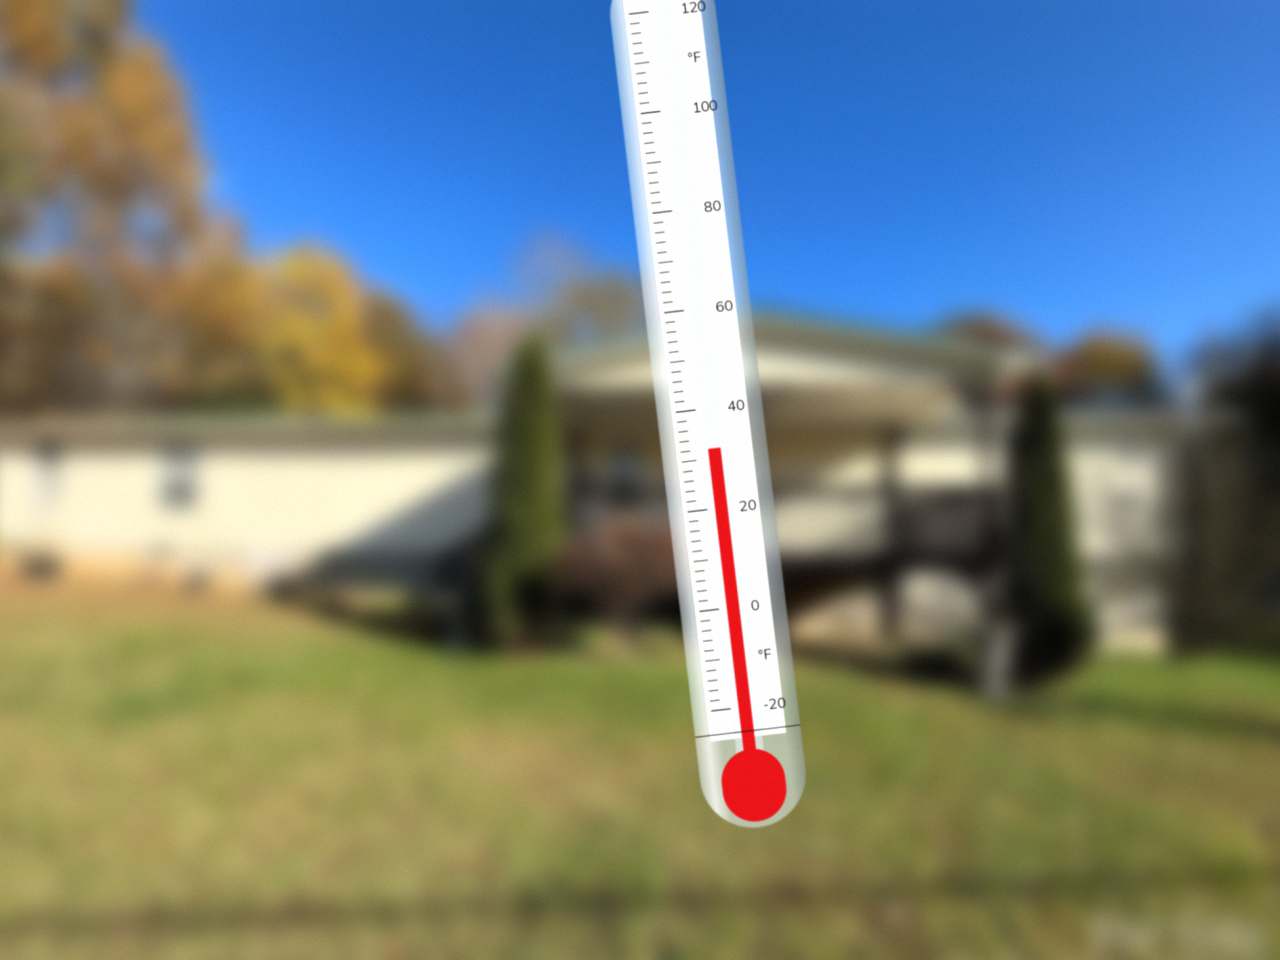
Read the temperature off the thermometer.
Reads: 32 °F
